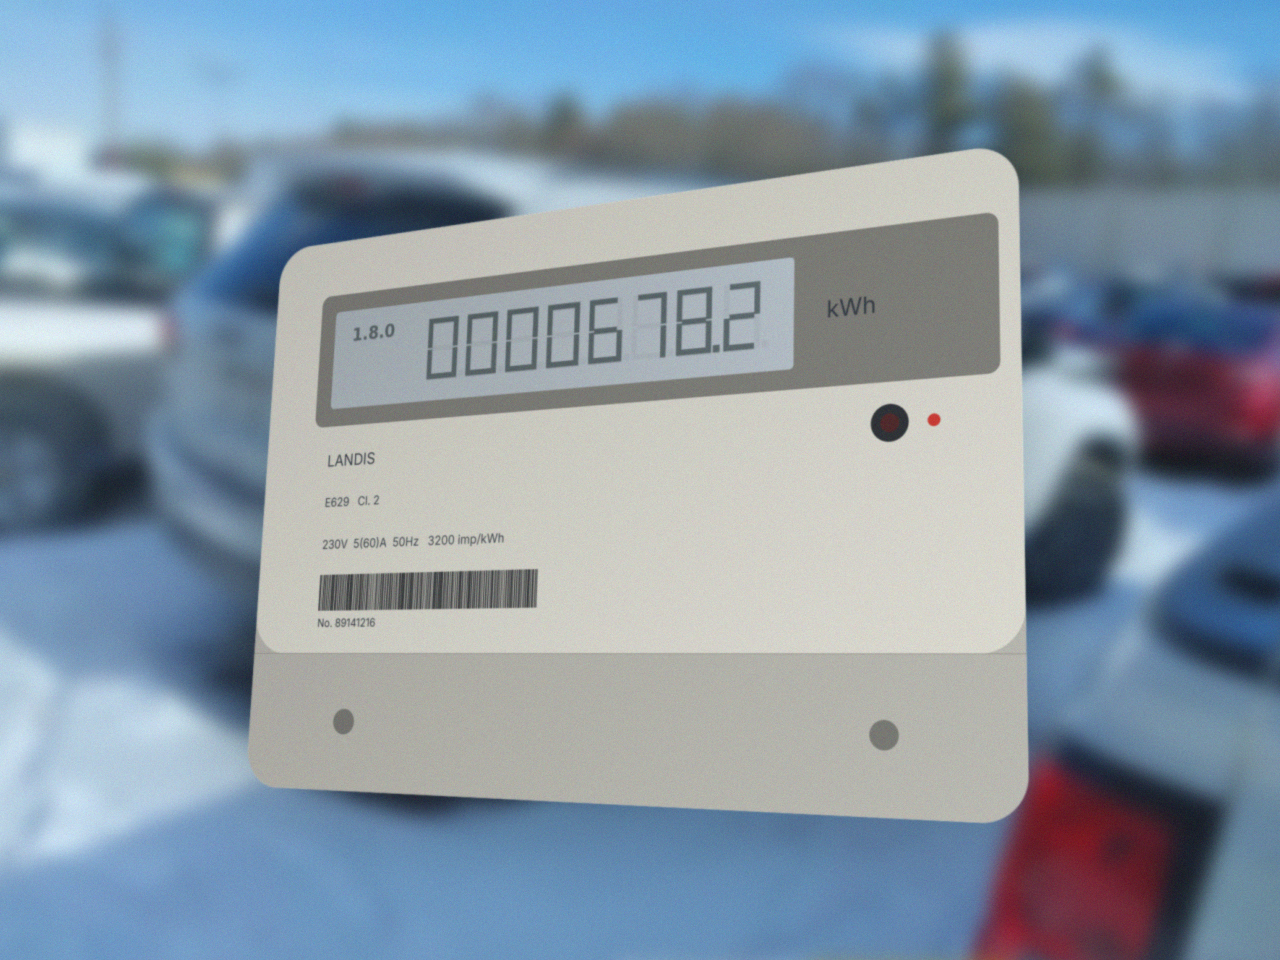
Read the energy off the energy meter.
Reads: 678.2 kWh
